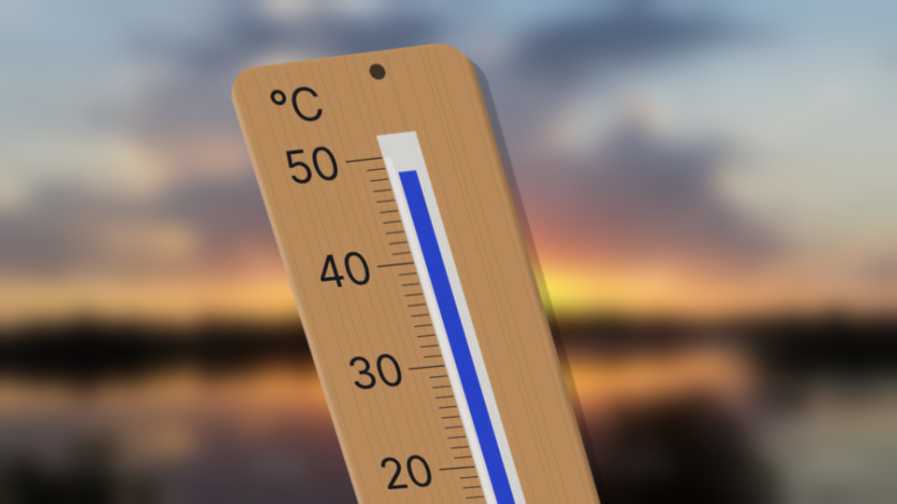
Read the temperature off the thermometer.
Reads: 48.5 °C
